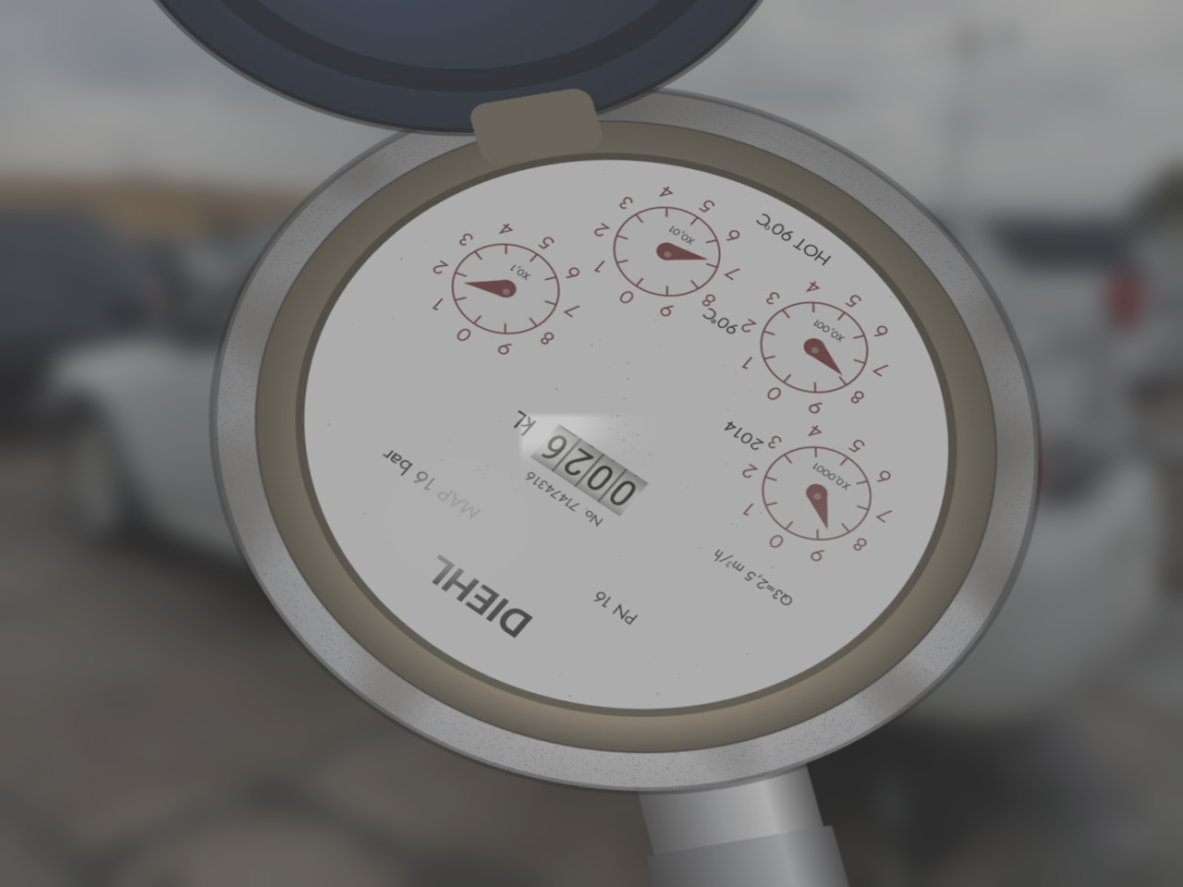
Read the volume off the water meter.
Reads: 26.1678 kL
